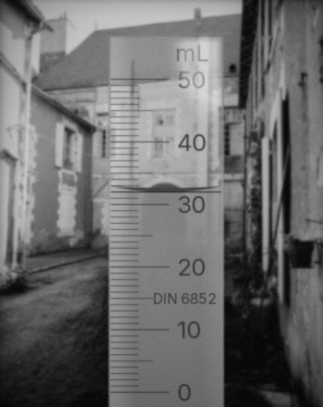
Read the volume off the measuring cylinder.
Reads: 32 mL
